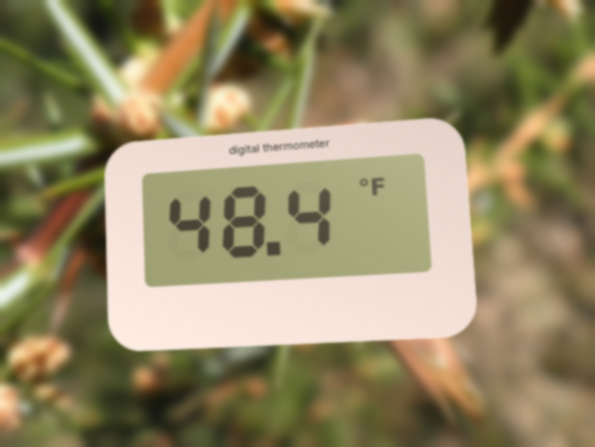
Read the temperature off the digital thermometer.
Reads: 48.4 °F
